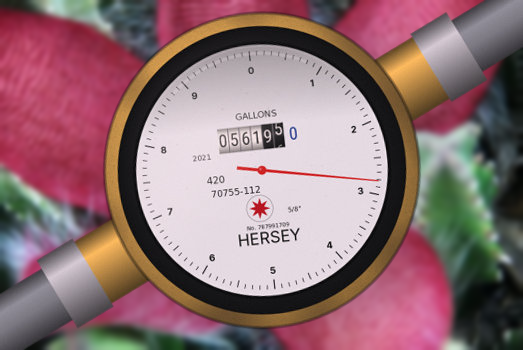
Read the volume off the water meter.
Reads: 561952.8 gal
